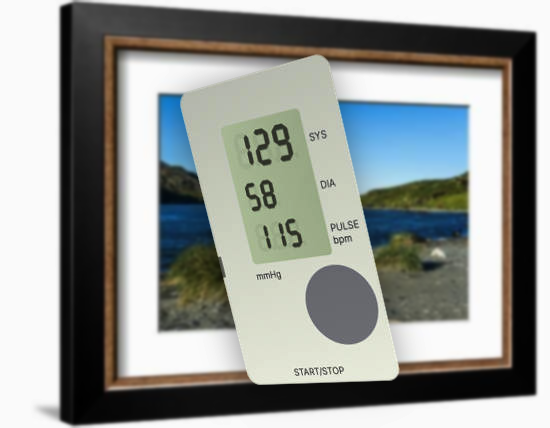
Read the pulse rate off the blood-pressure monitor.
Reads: 115 bpm
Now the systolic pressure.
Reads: 129 mmHg
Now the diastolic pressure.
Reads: 58 mmHg
